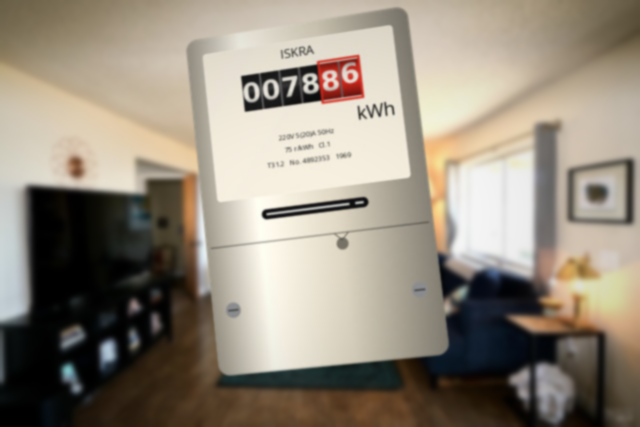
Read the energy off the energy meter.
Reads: 78.86 kWh
